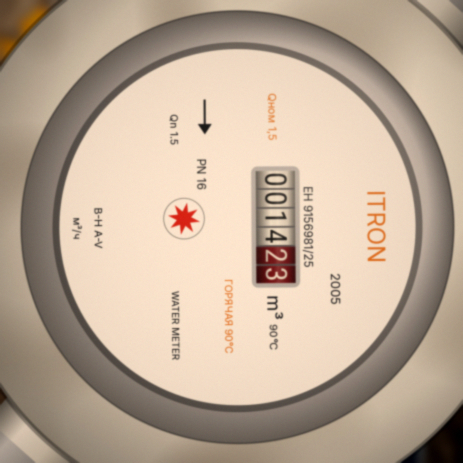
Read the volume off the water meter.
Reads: 14.23 m³
